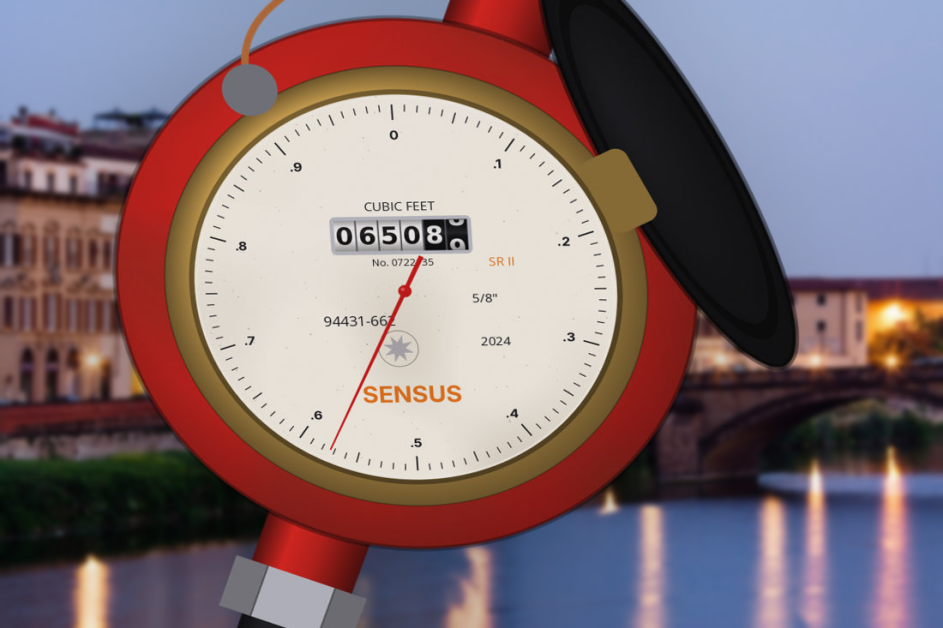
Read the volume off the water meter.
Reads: 65088.57 ft³
